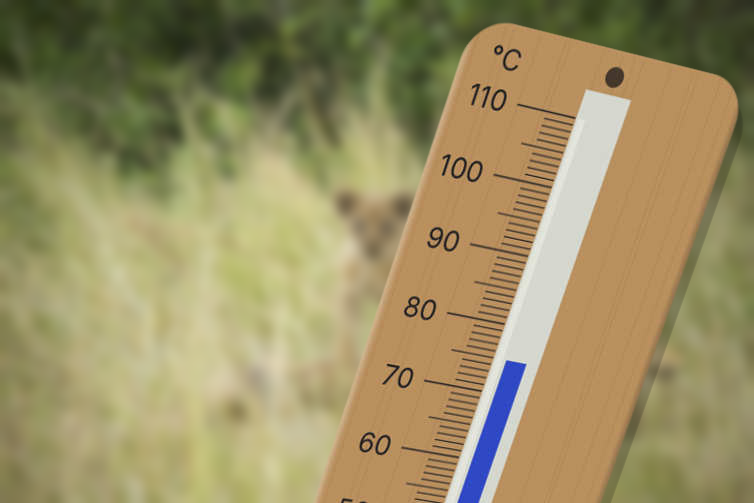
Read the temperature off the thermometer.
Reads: 75 °C
